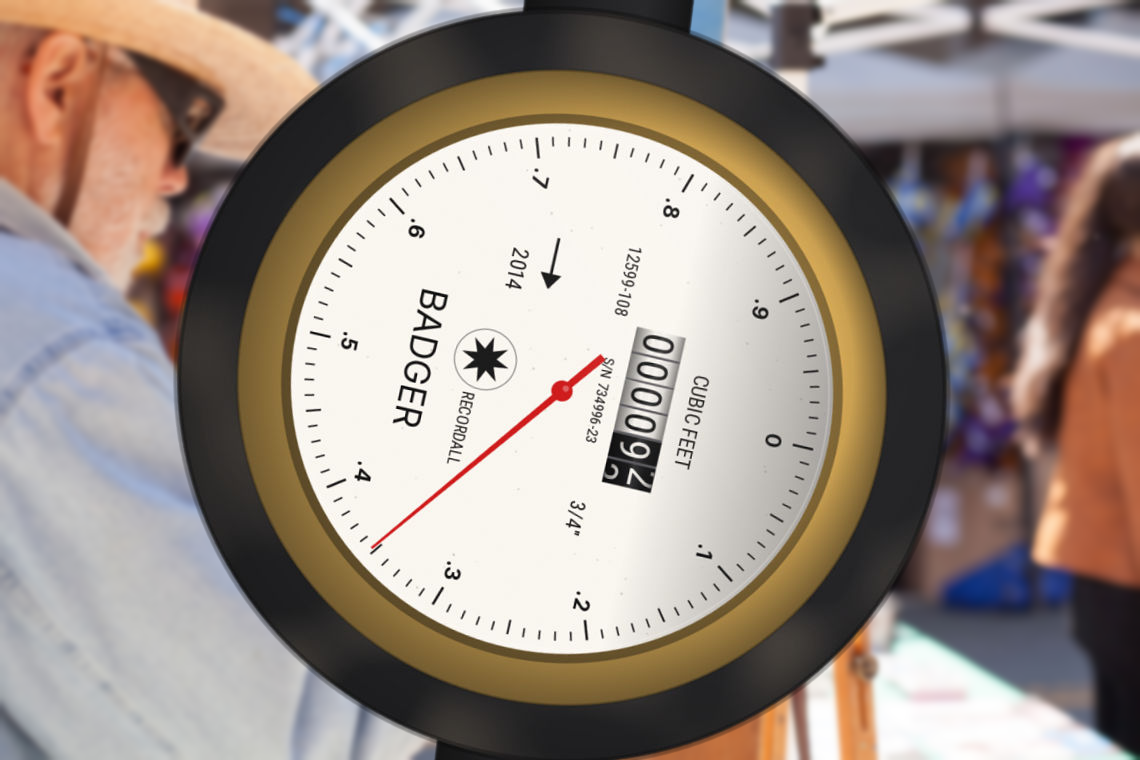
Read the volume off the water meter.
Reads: 92.35 ft³
